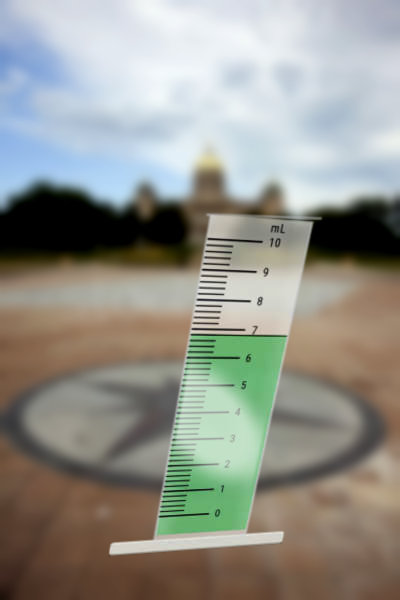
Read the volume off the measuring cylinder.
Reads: 6.8 mL
